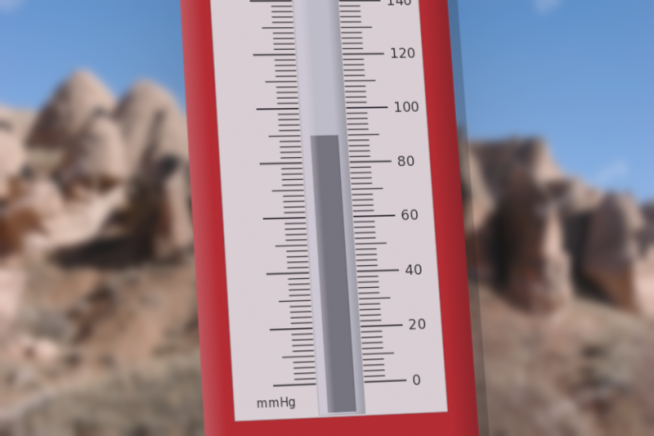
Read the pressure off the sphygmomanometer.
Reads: 90 mmHg
